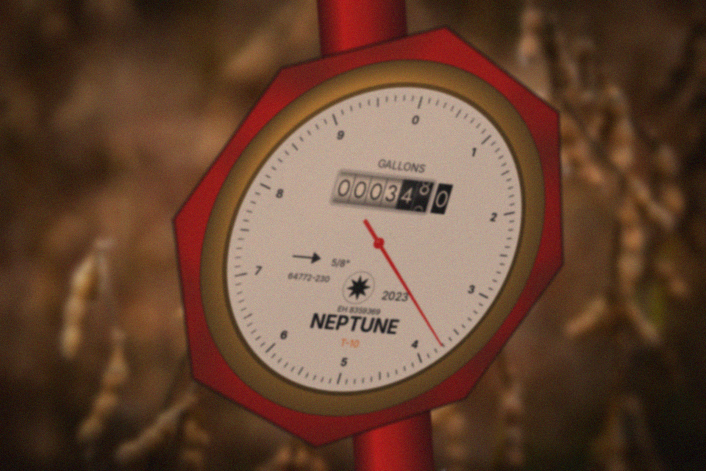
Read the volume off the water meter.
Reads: 3483.7 gal
